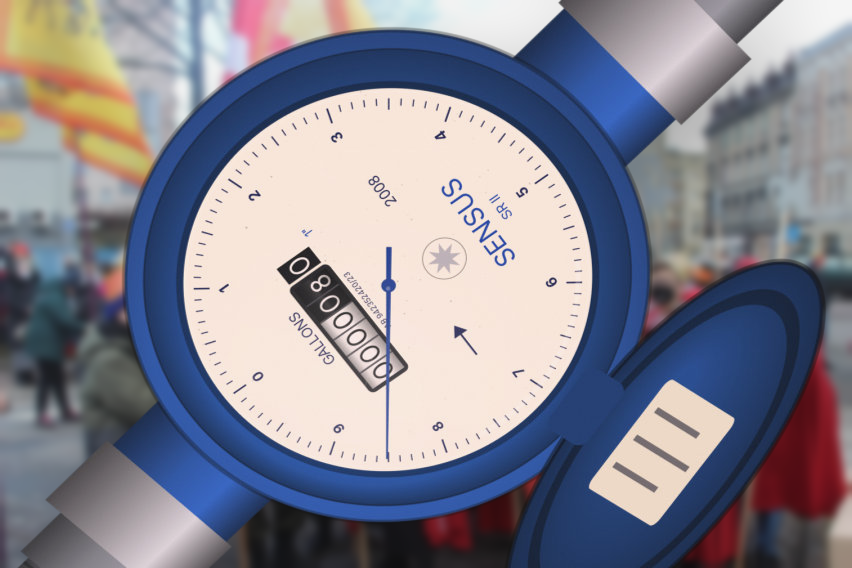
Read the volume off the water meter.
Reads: 78.5 gal
